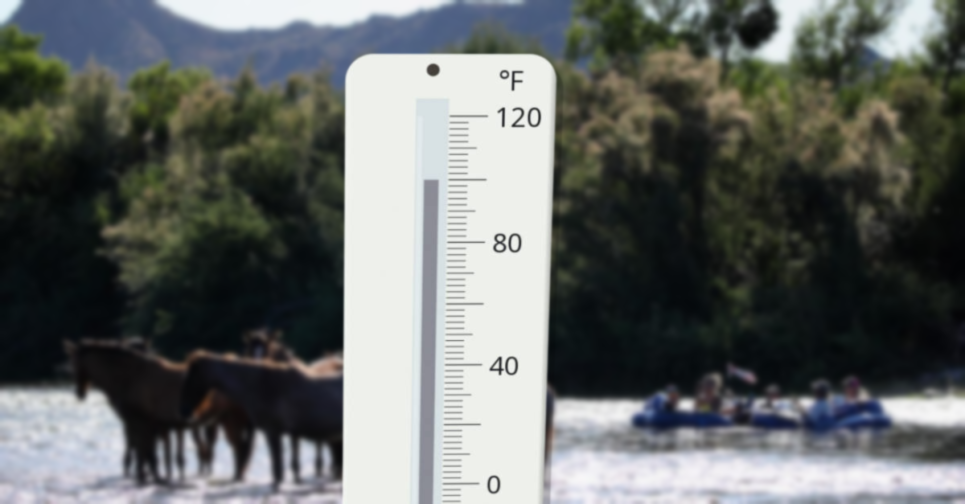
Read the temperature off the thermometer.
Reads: 100 °F
